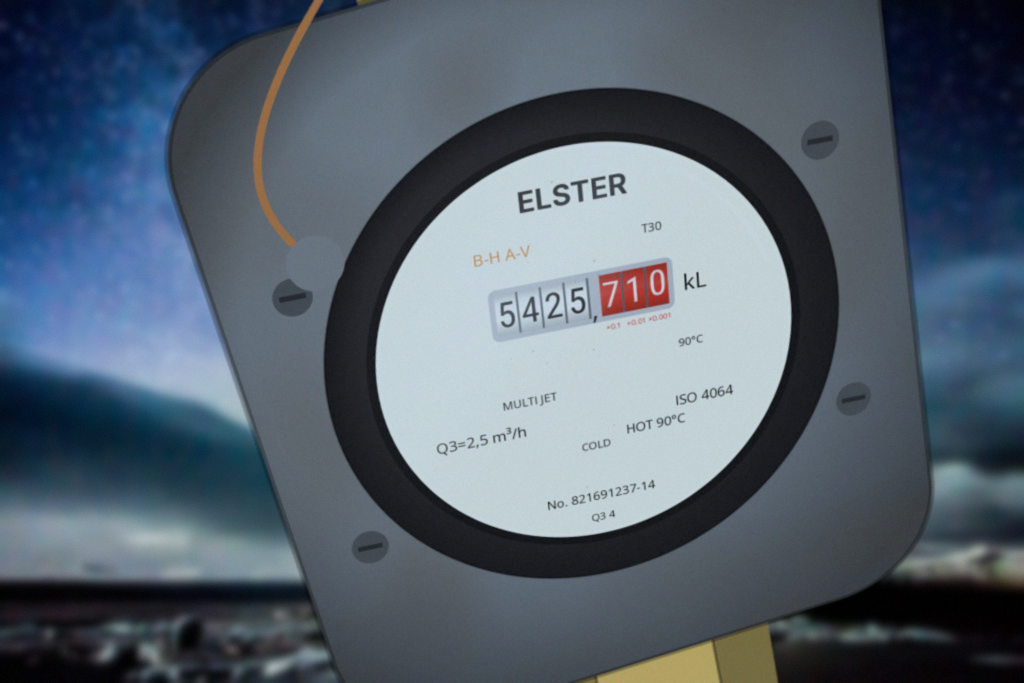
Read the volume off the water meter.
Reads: 5425.710 kL
